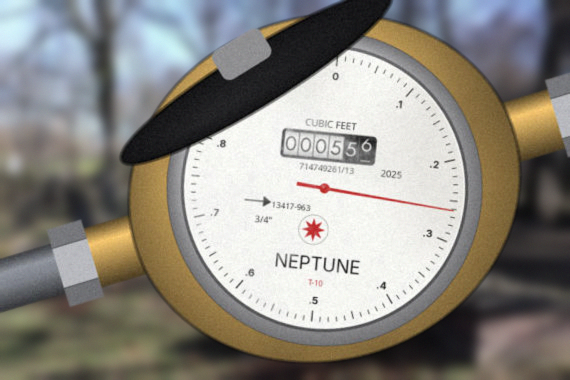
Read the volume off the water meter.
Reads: 556.26 ft³
